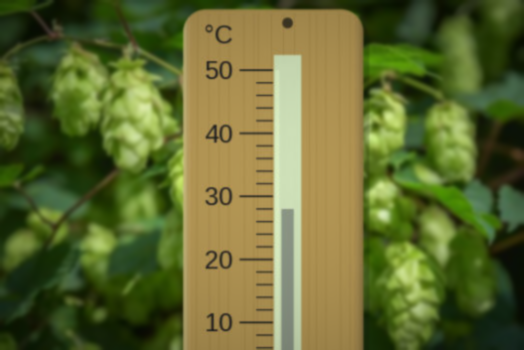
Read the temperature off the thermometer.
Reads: 28 °C
